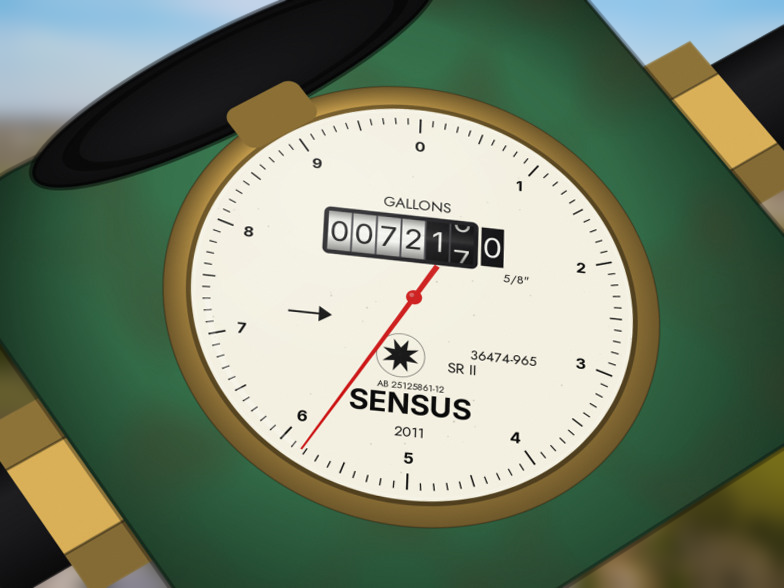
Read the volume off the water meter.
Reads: 72165.8 gal
